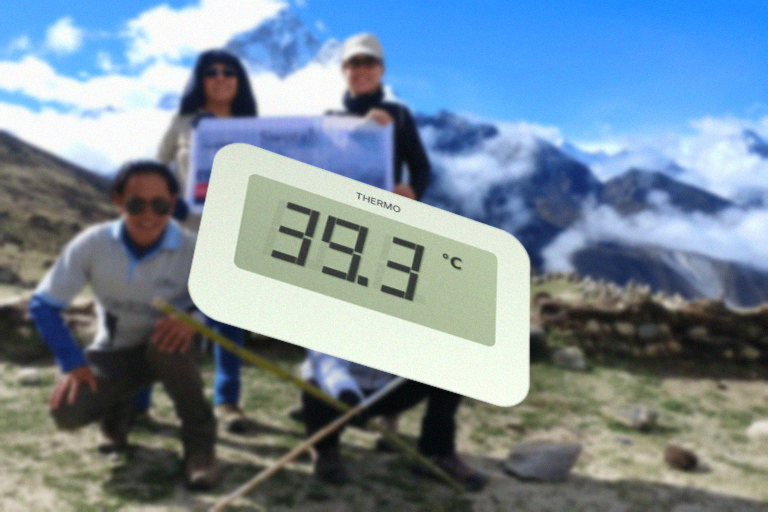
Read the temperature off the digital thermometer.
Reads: 39.3 °C
